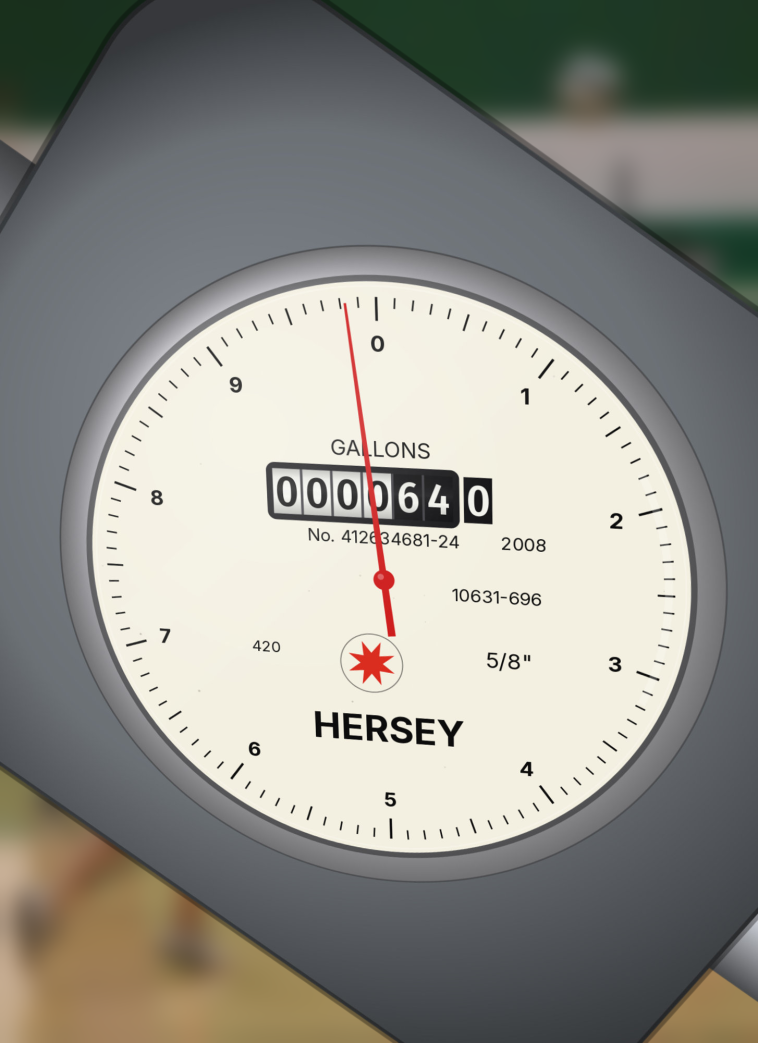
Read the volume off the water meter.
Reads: 639.8 gal
